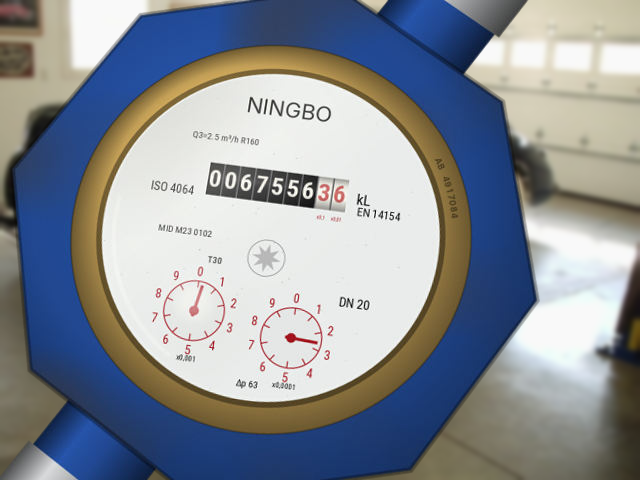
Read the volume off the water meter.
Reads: 67556.3602 kL
